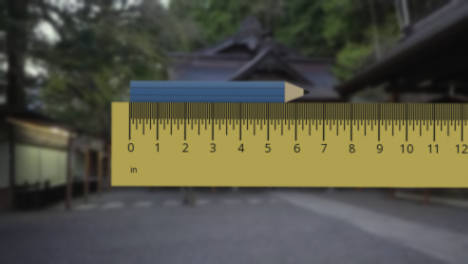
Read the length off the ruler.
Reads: 6.5 in
